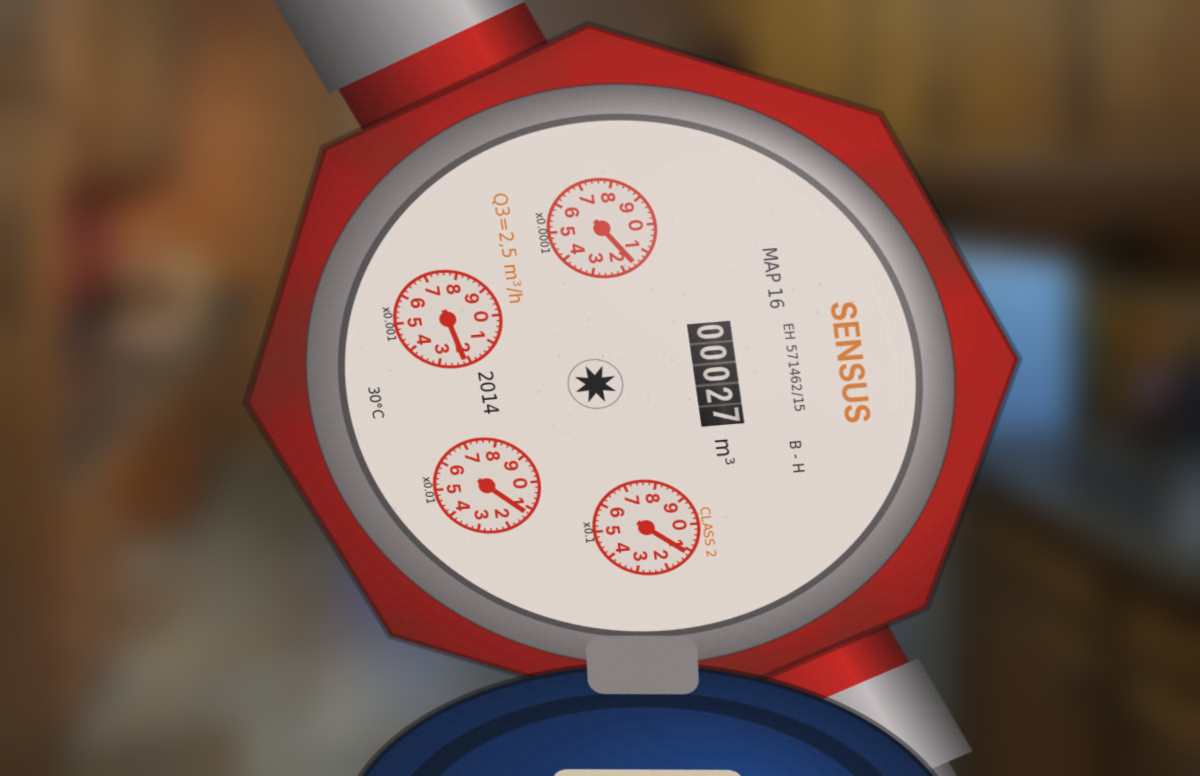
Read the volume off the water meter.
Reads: 27.1121 m³
